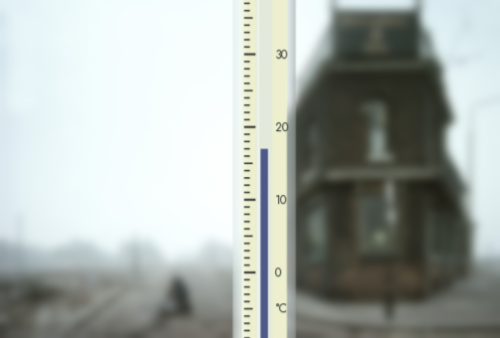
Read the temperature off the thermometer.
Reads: 17 °C
